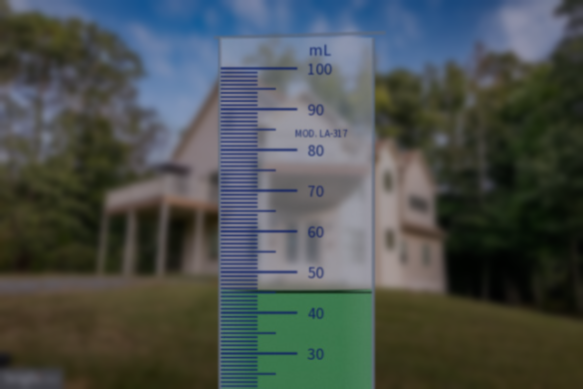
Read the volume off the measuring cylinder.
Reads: 45 mL
